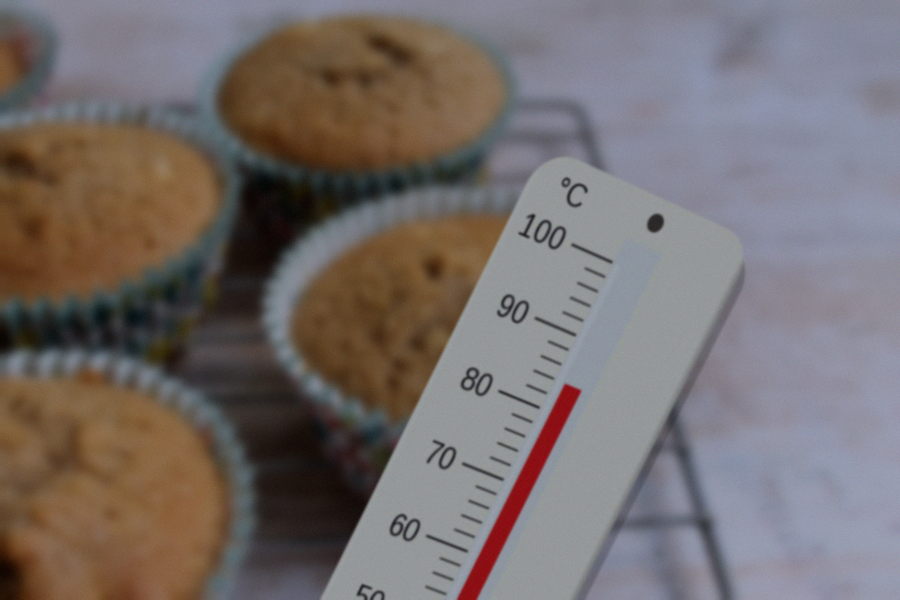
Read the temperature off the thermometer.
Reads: 84 °C
